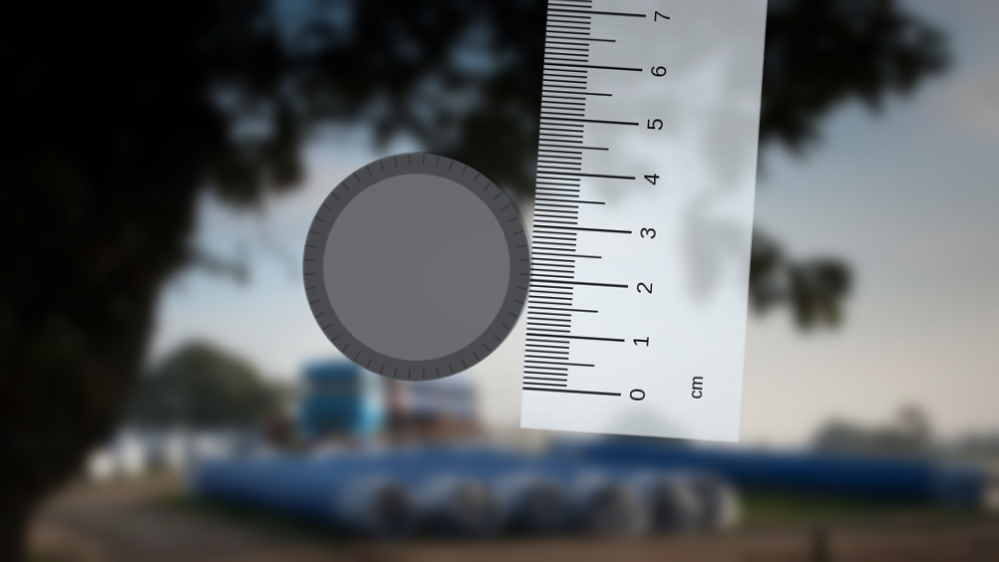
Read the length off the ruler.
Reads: 4.2 cm
